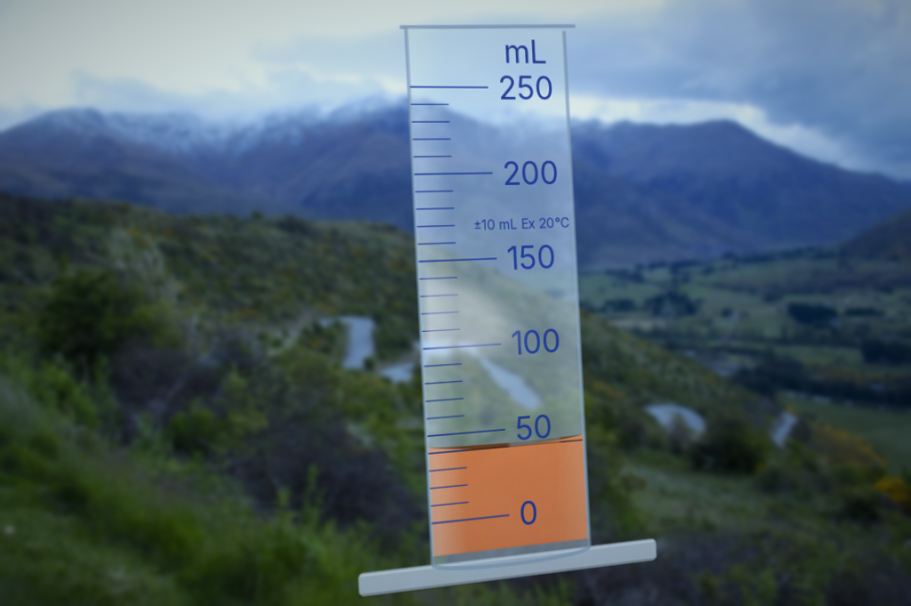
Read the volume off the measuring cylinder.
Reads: 40 mL
